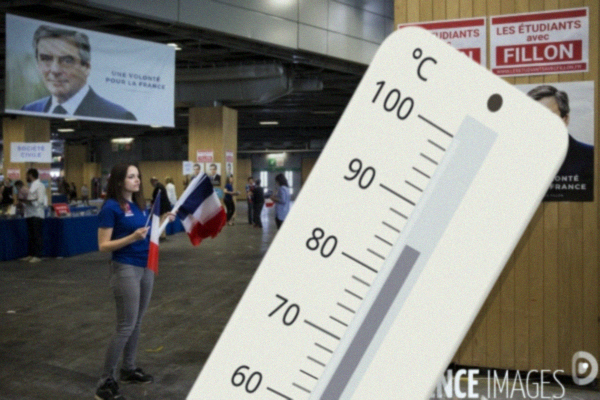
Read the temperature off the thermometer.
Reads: 85 °C
